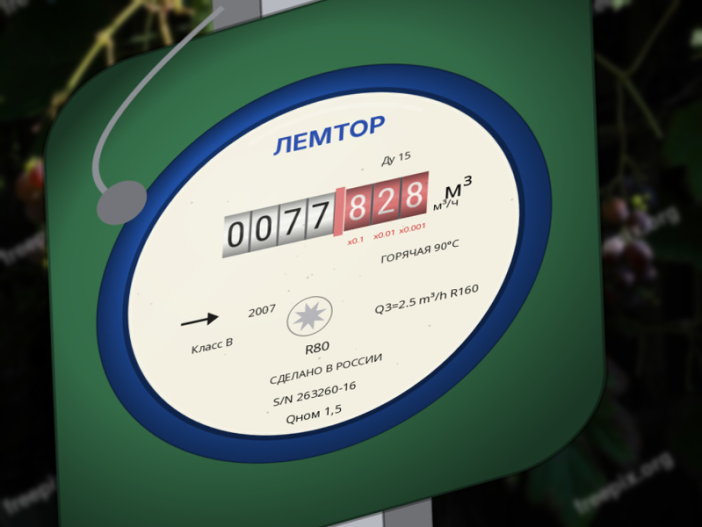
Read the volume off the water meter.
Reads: 77.828 m³
